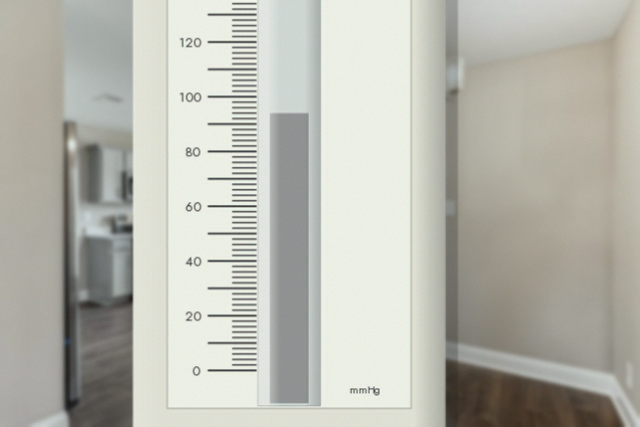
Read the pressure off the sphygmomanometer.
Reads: 94 mmHg
